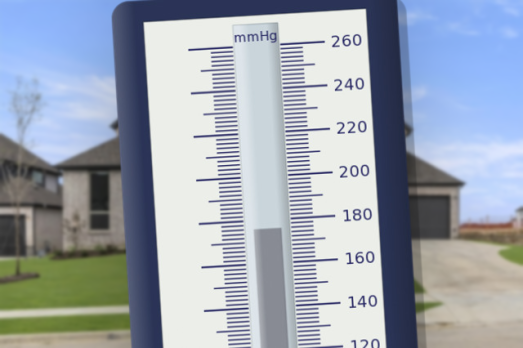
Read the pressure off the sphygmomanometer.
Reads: 176 mmHg
